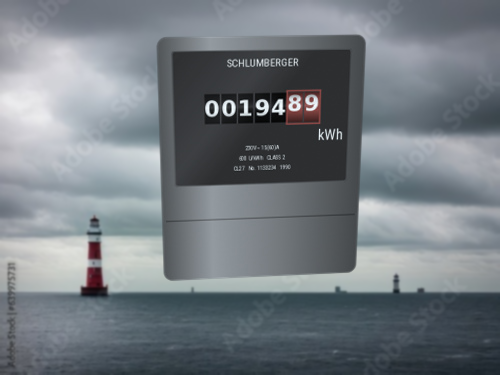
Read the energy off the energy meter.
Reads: 194.89 kWh
